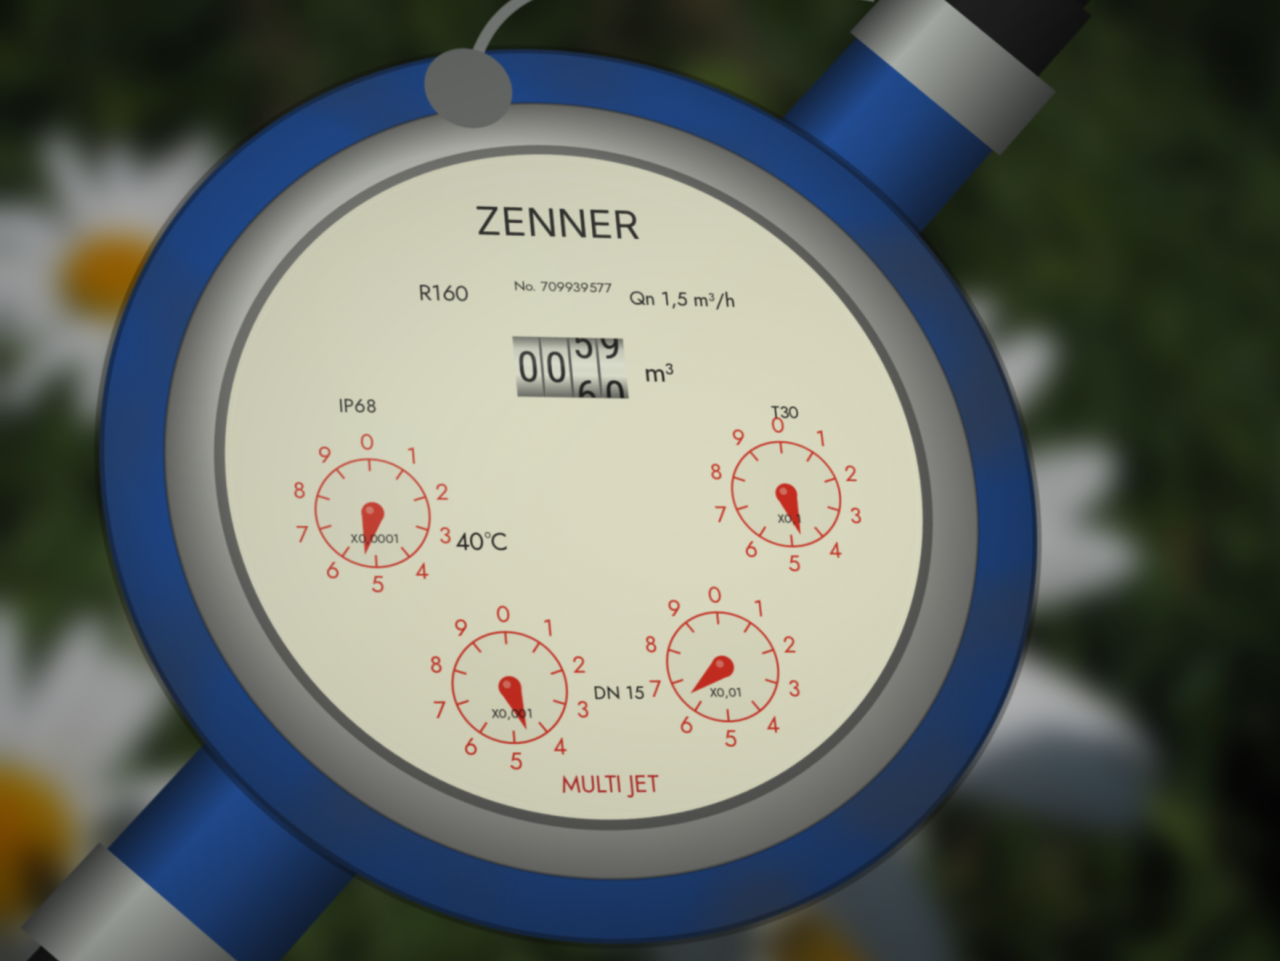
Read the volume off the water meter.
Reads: 59.4645 m³
